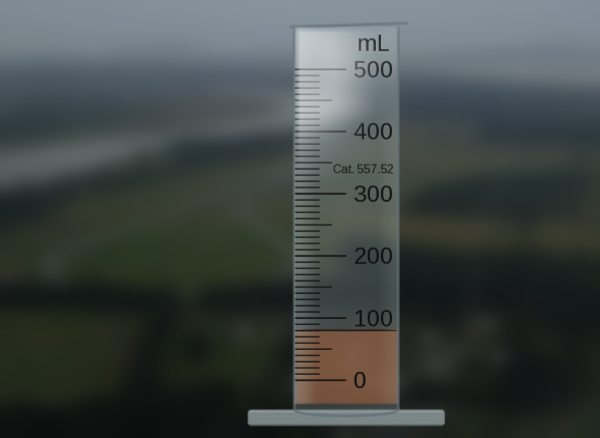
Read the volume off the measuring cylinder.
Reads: 80 mL
